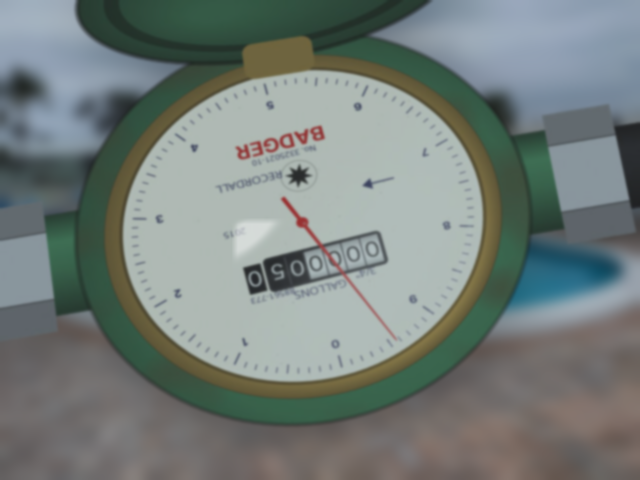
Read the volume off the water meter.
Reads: 49.4 gal
